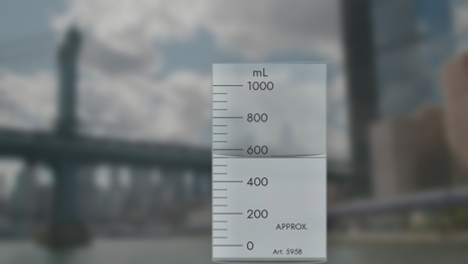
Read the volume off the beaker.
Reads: 550 mL
